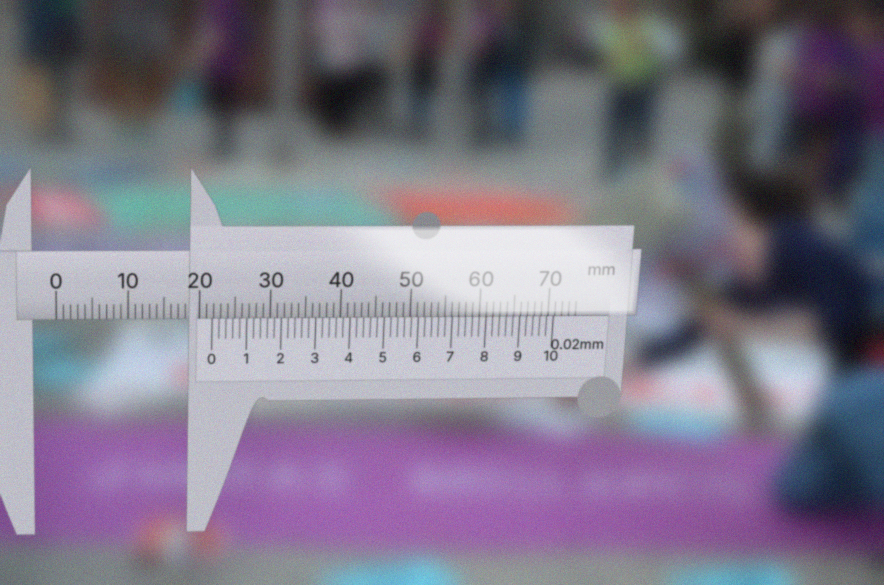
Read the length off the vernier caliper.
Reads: 21.8 mm
